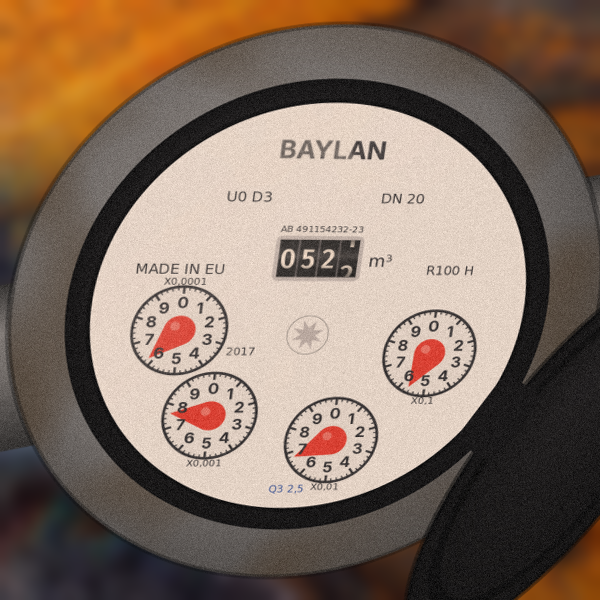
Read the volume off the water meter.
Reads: 521.5676 m³
